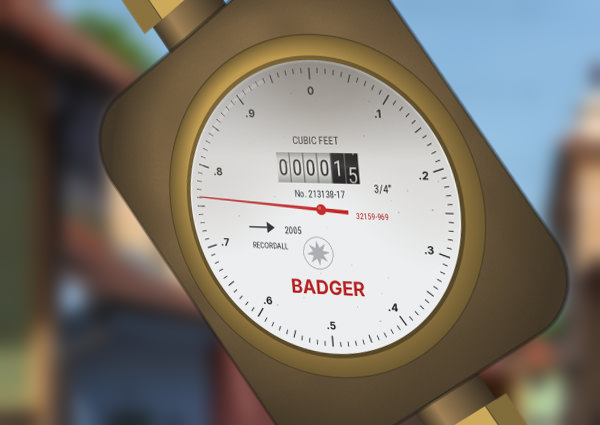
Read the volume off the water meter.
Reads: 14.76 ft³
